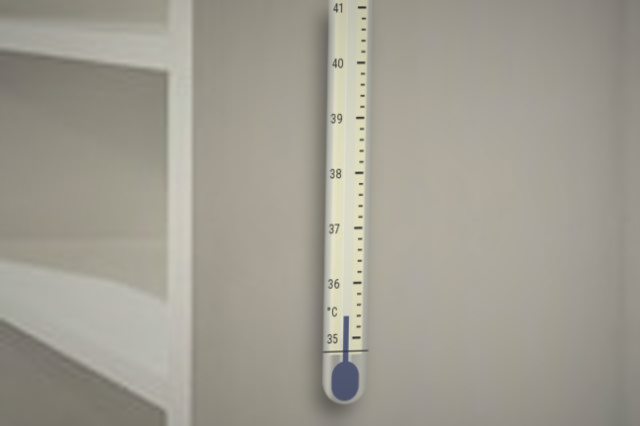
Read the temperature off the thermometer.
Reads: 35.4 °C
